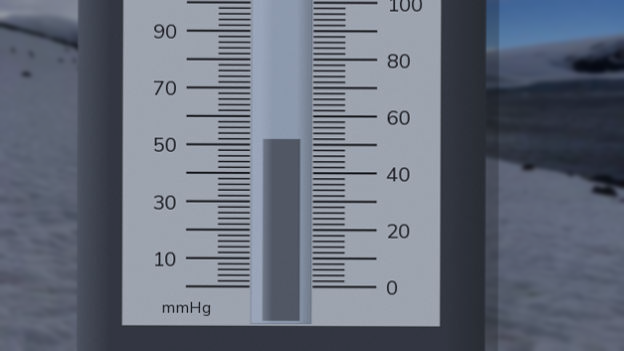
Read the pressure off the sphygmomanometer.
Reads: 52 mmHg
